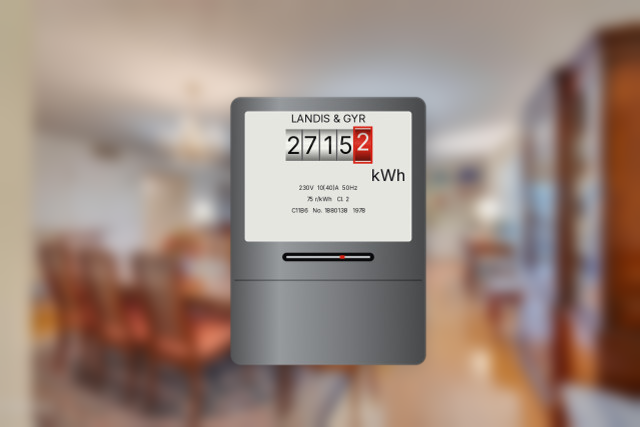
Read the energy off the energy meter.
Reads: 2715.2 kWh
